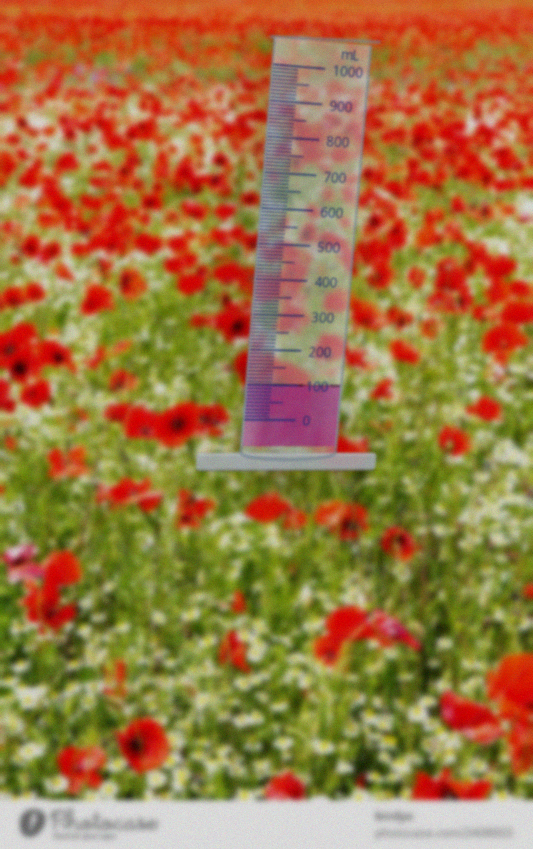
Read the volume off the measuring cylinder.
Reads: 100 mL
